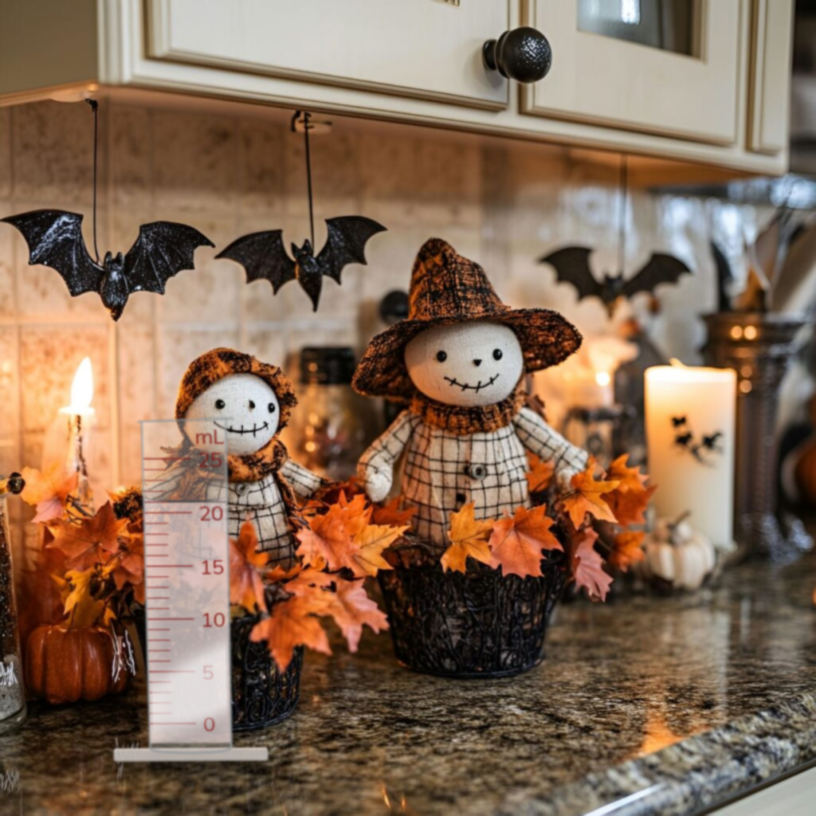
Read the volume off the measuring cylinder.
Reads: 21 mL
